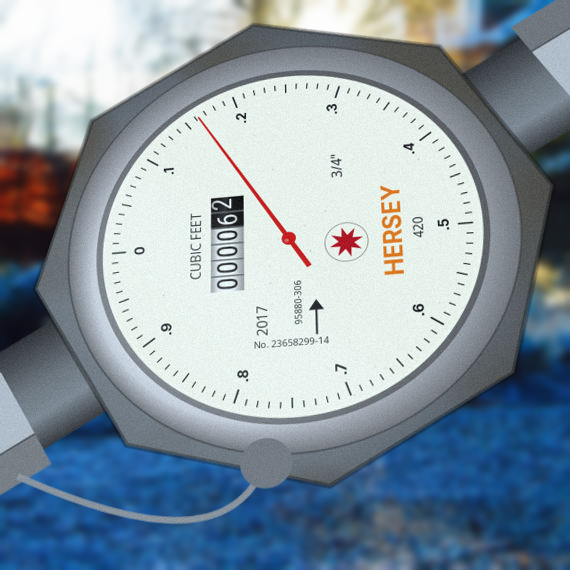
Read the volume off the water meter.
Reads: 62.16 ft³
